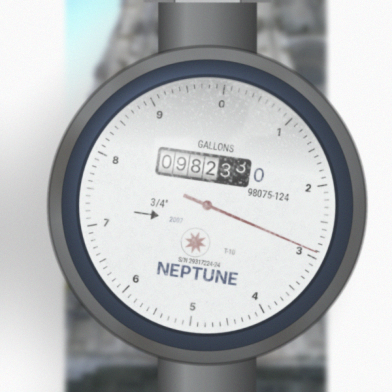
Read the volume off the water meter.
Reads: 982332.9 gal
